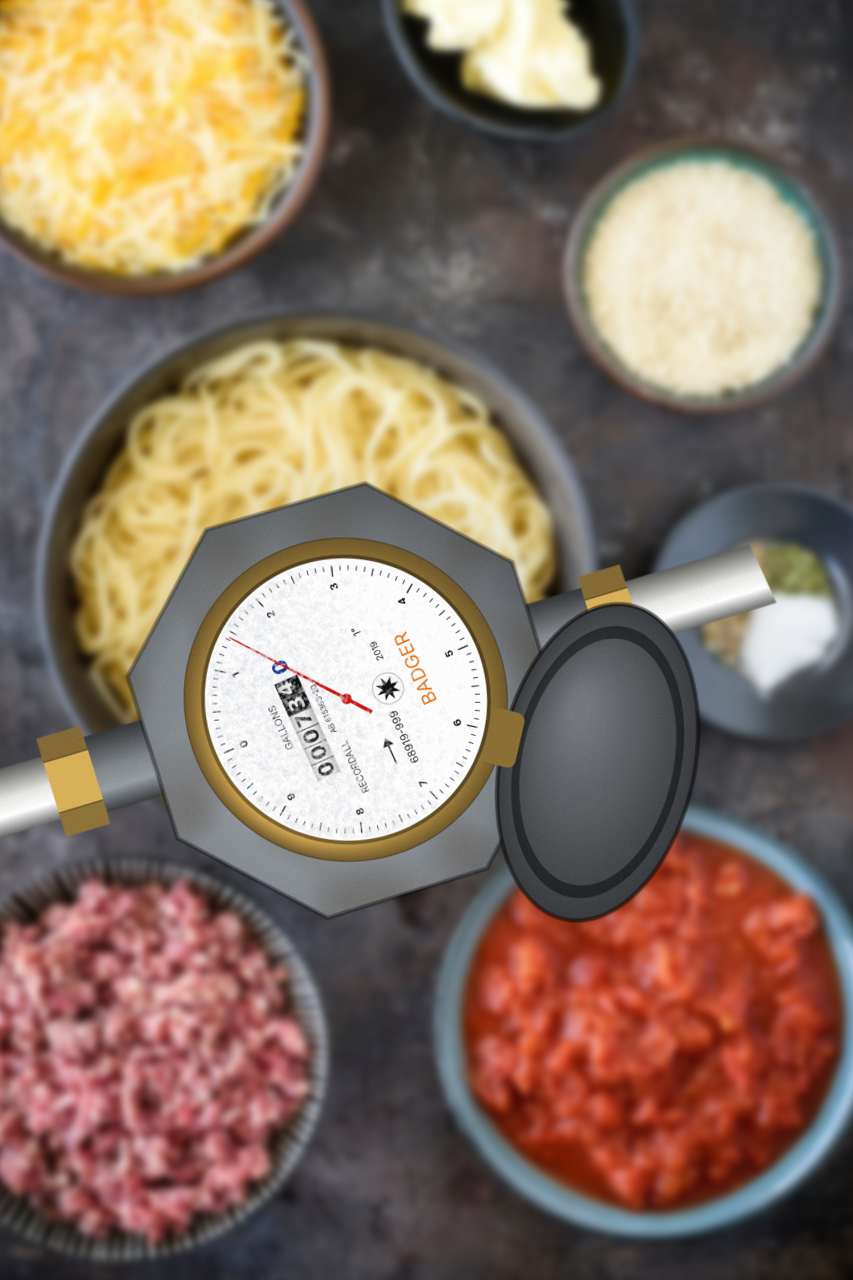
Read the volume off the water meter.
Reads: 7341.4 gal
